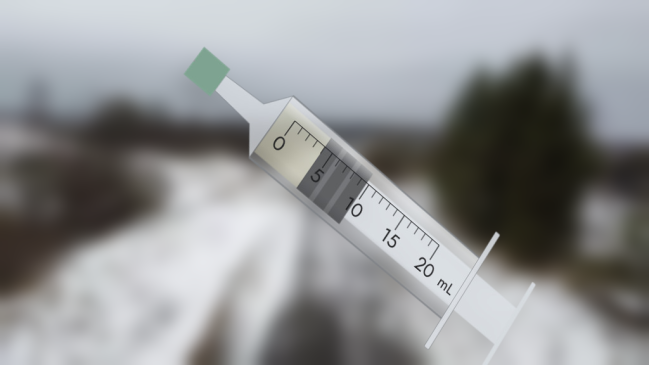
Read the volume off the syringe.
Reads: 4 mL
